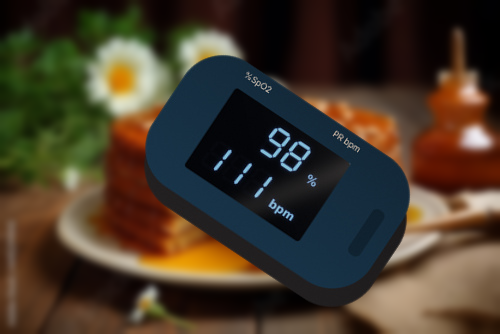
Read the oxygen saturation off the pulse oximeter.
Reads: 98 %
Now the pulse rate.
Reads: 111 bpm
